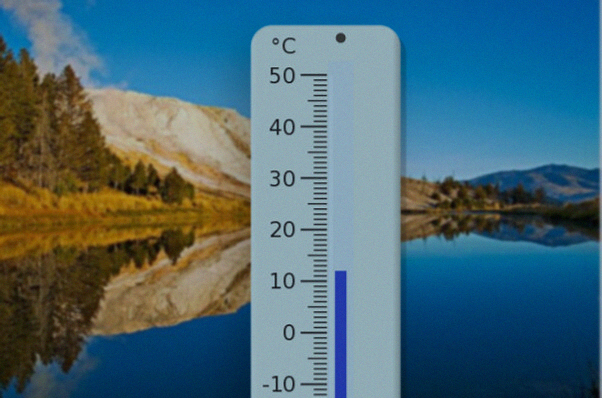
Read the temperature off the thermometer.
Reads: 12 °C
